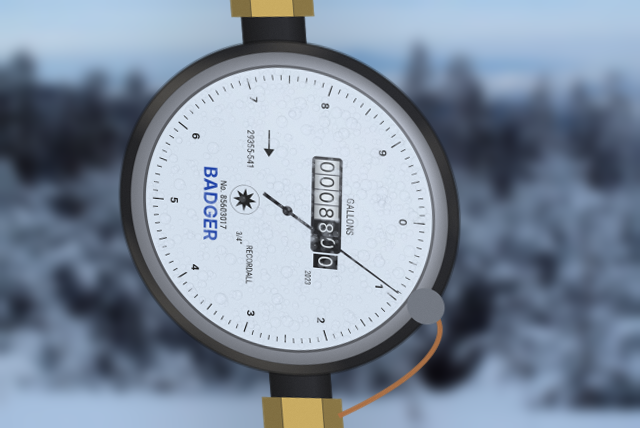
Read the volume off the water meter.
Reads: 8800.9 gal
